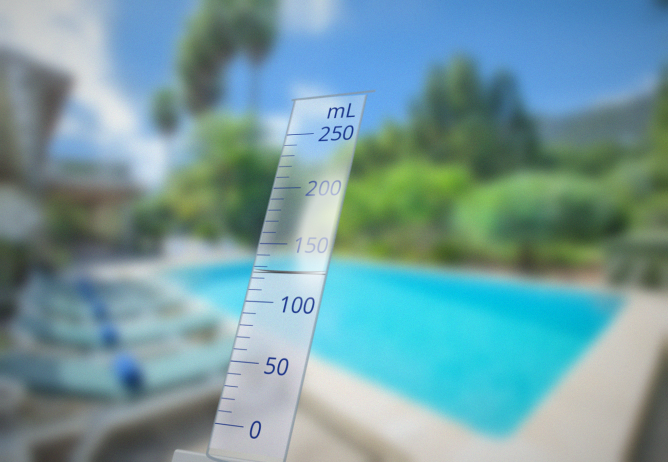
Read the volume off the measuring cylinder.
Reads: 125 mL
